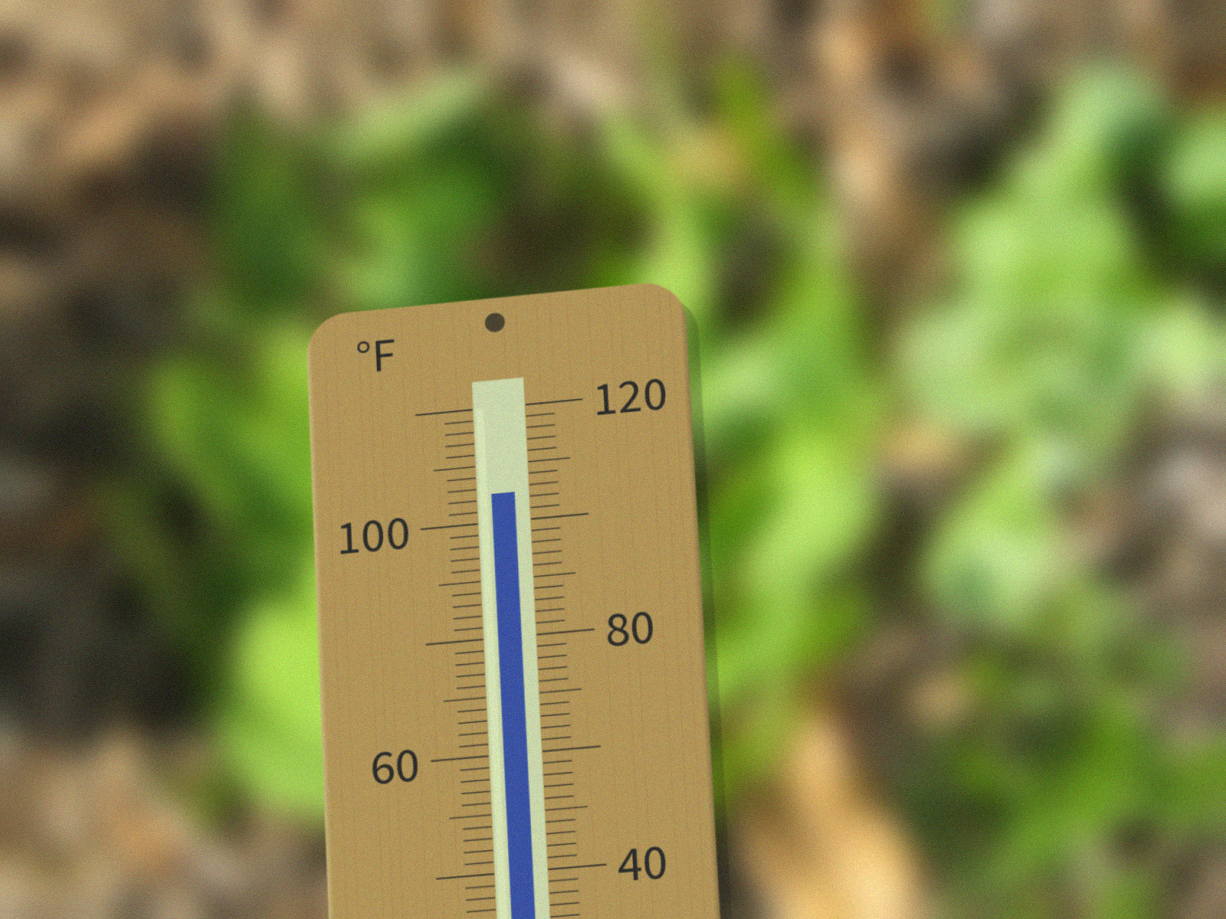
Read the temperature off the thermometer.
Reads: 105 °F
